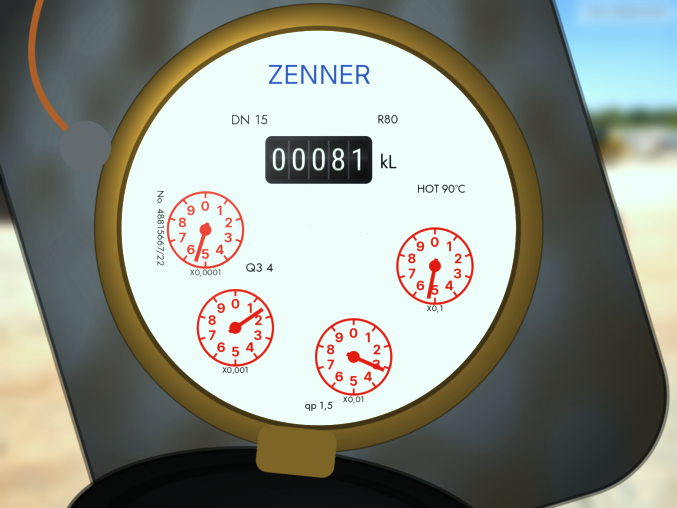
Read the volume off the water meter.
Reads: 81.5315 kL
